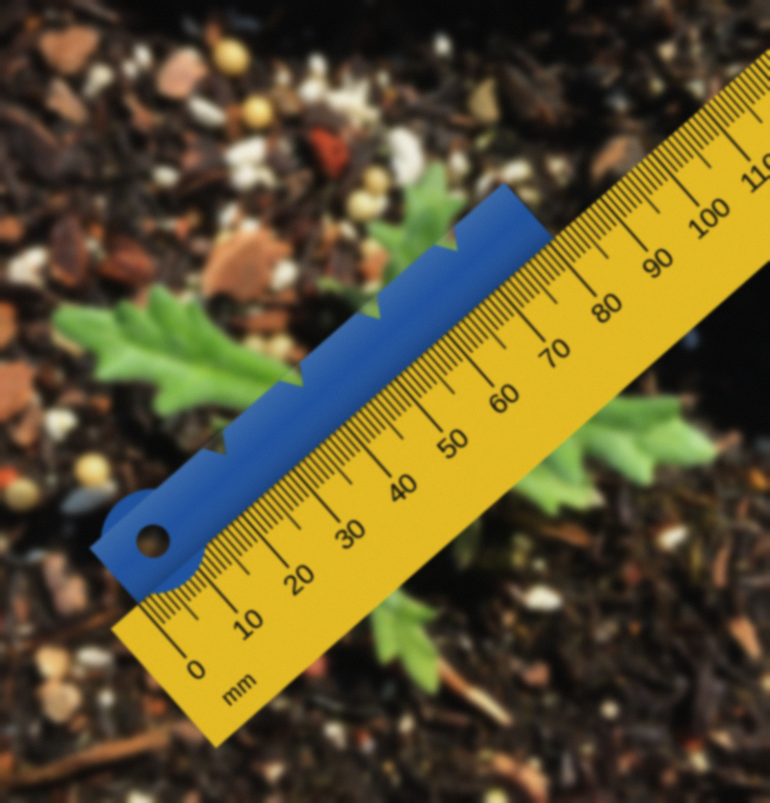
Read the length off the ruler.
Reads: 81 mm
